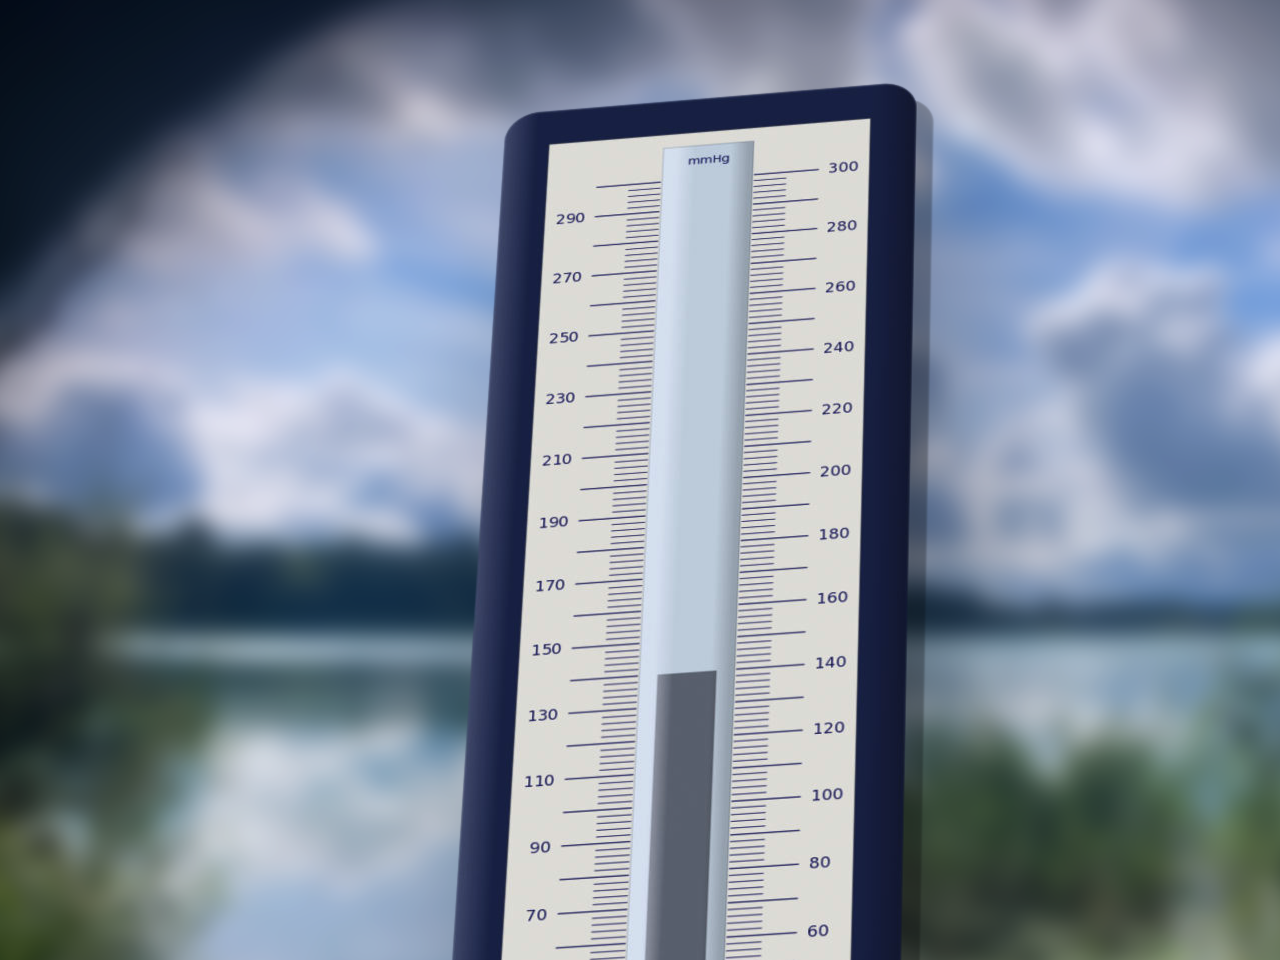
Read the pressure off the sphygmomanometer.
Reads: 140 mmHg
